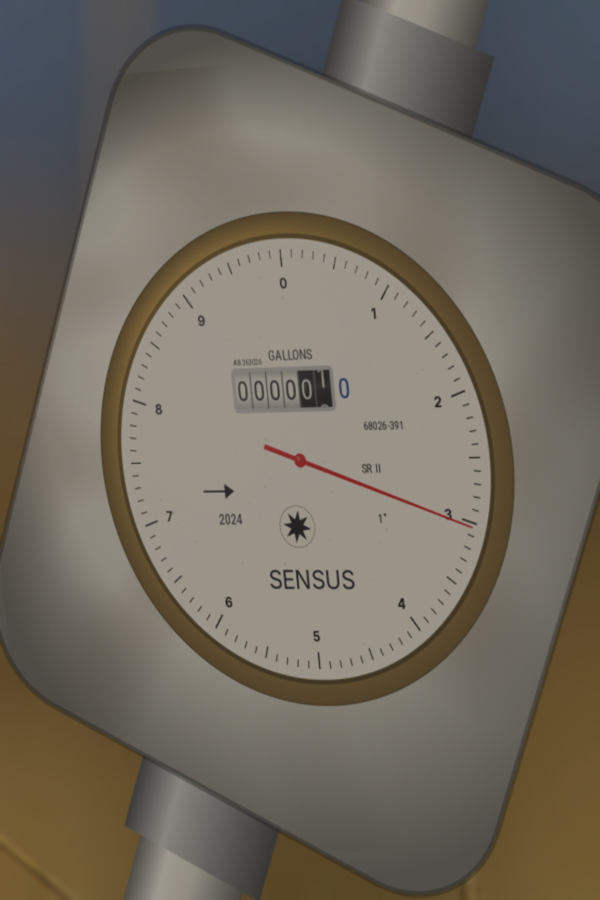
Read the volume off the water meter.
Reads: 13.0 gal
